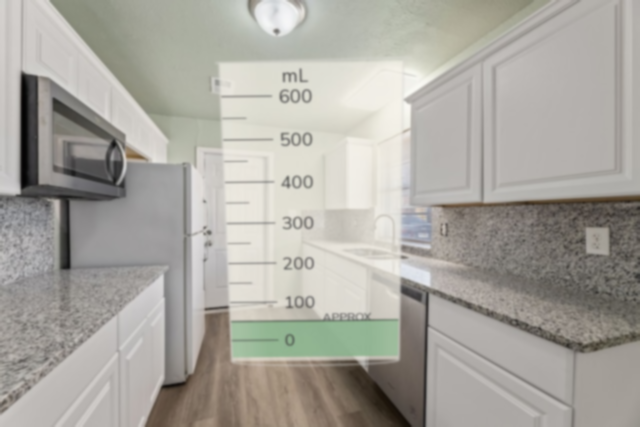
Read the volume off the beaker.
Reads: 50 mL
